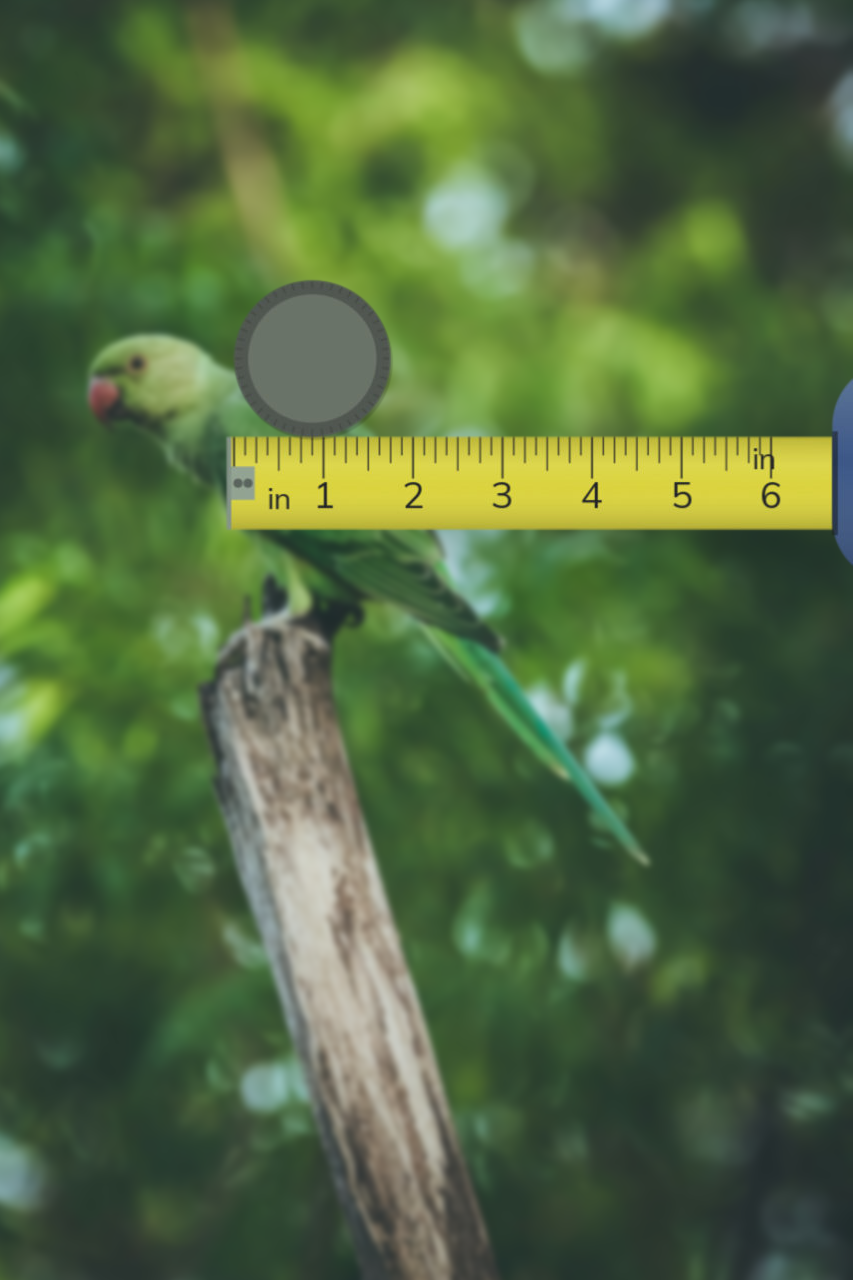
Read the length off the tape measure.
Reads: 1.75 in
